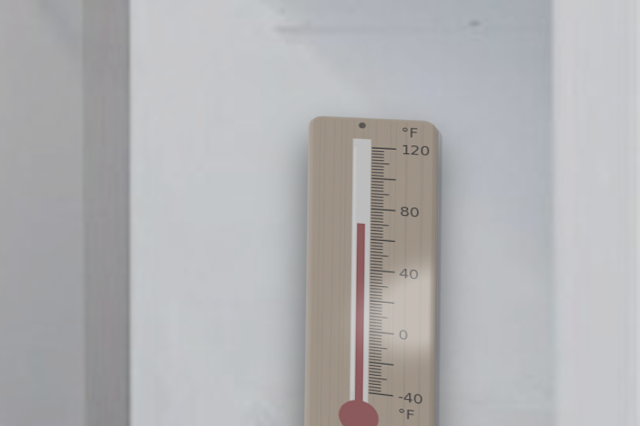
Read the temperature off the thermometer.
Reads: 70 °F
